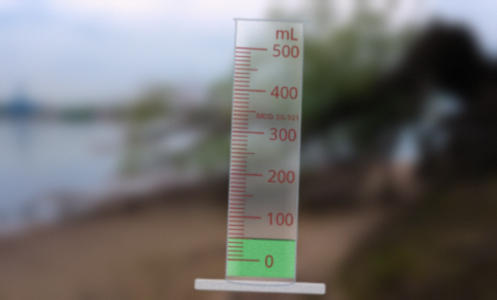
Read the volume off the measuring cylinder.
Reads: 50 mL
